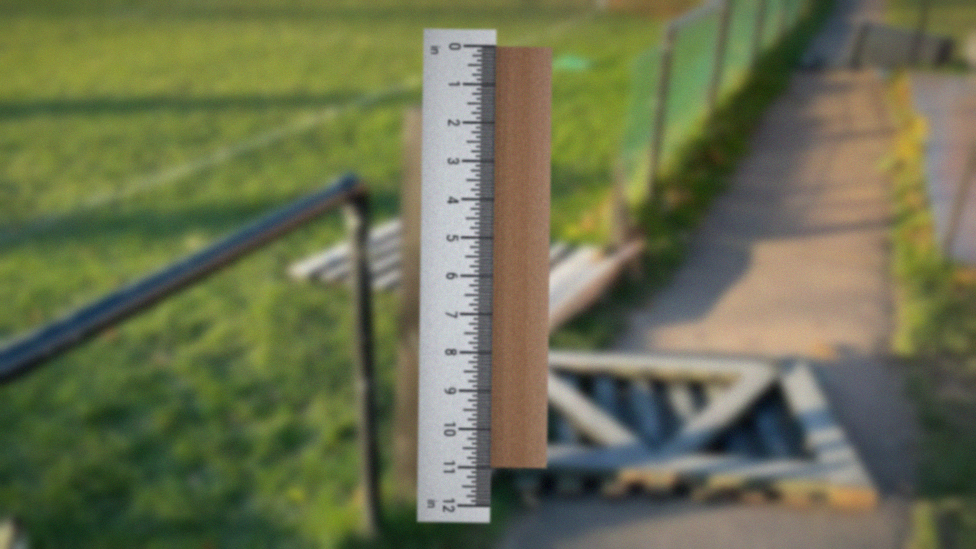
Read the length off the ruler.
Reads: 11 in
